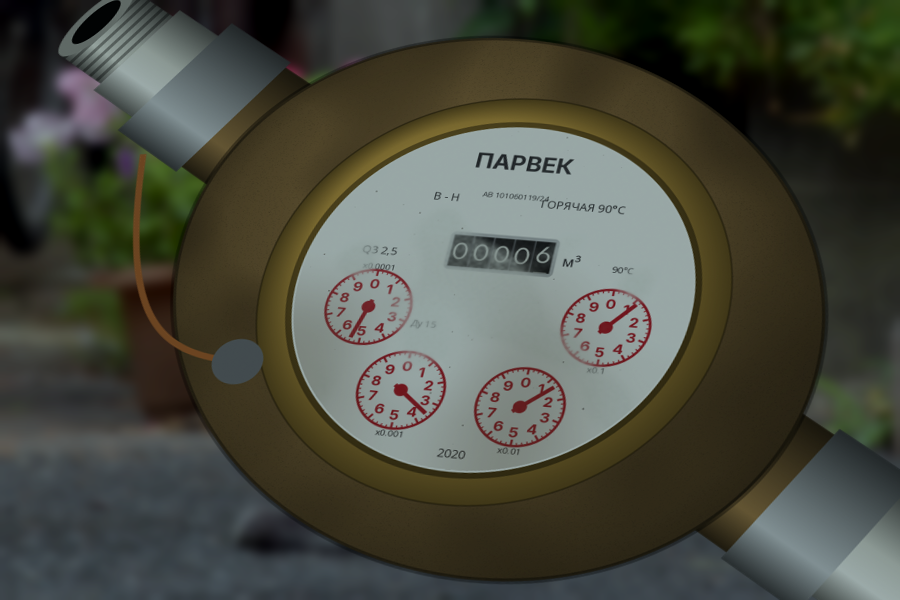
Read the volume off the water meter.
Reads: 6.1135 m³
